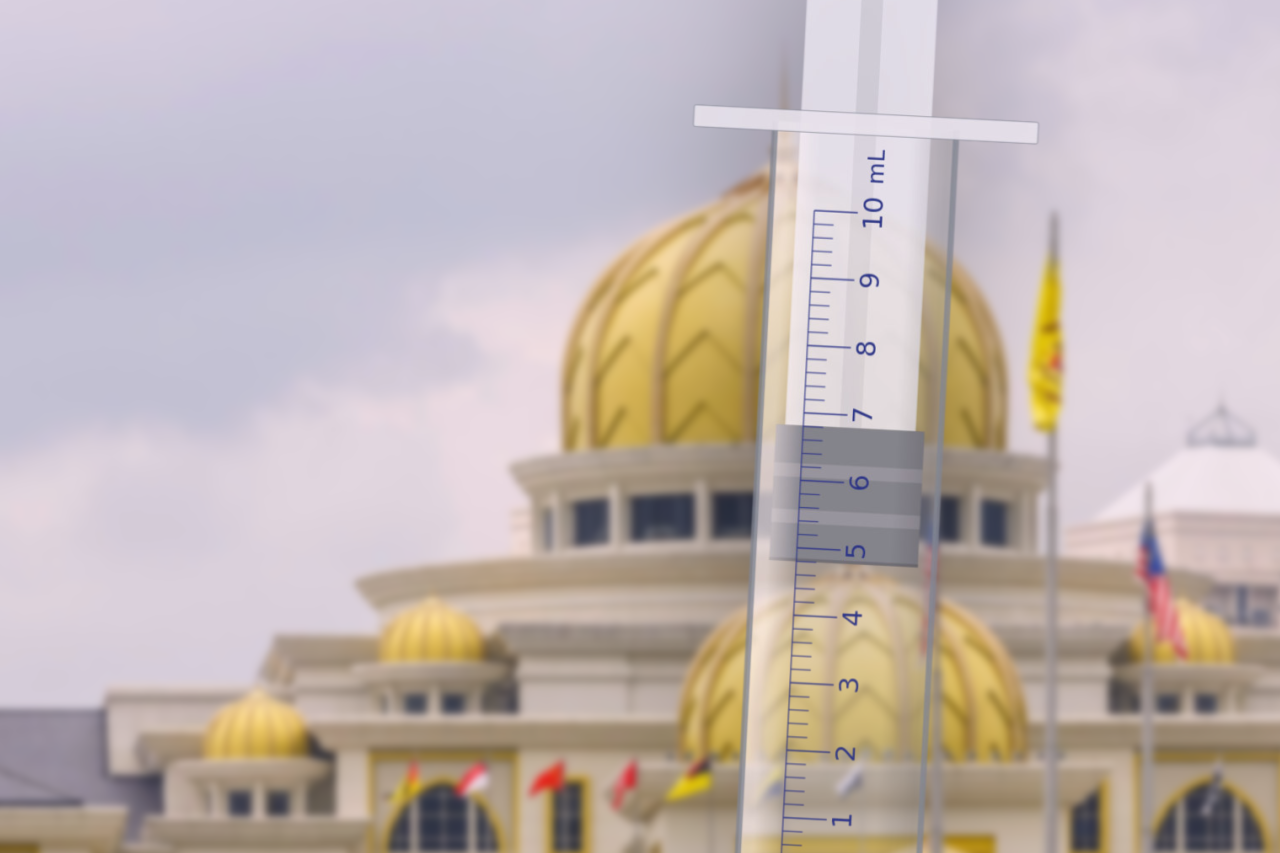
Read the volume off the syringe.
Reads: 4.8 mL
